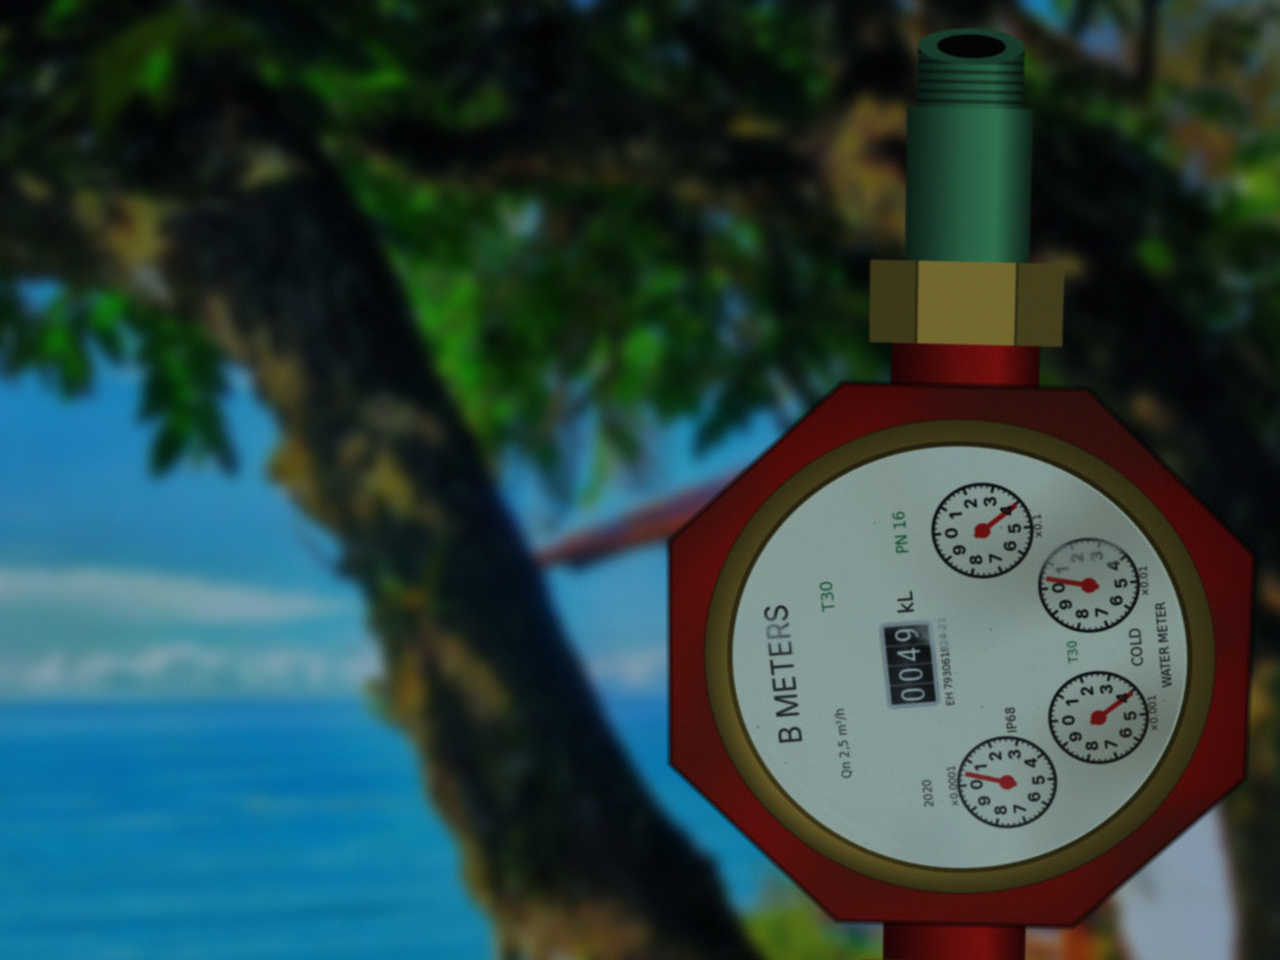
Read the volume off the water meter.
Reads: 49.4040 kL
